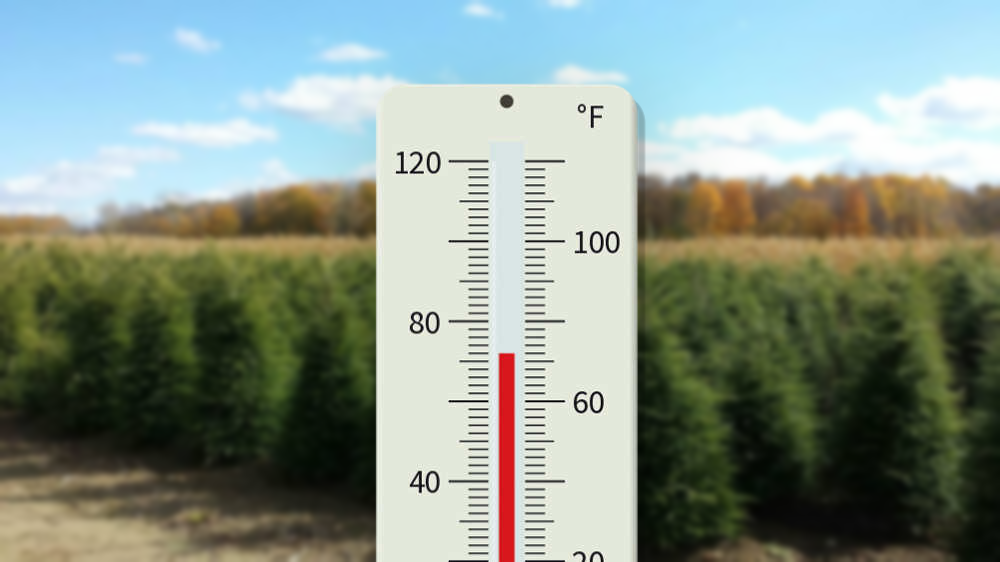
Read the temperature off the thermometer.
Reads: 72 °F
